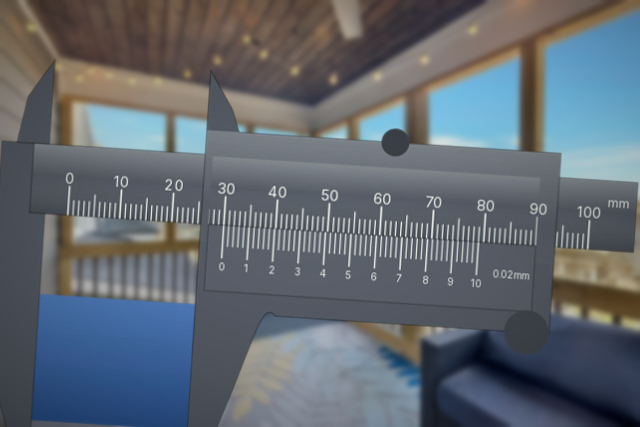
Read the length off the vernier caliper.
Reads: 30.0 mm
